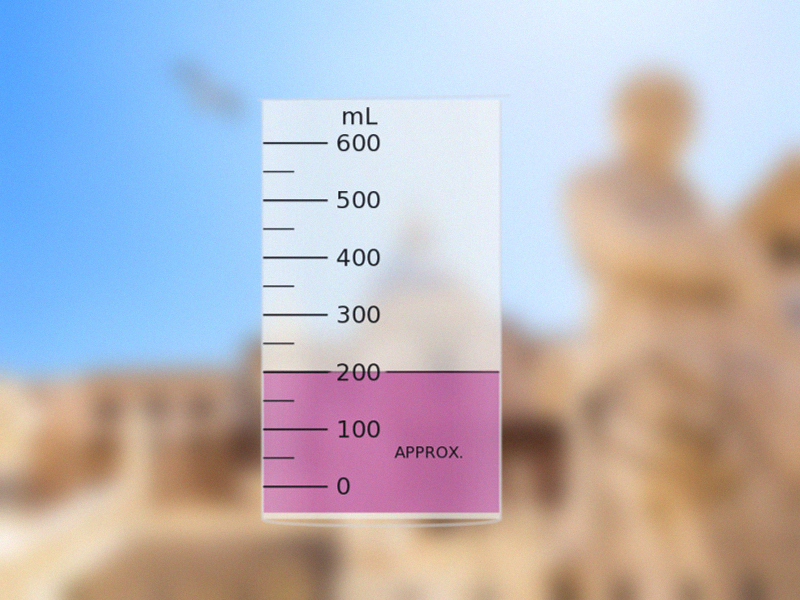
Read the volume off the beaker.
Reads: 200 mL
